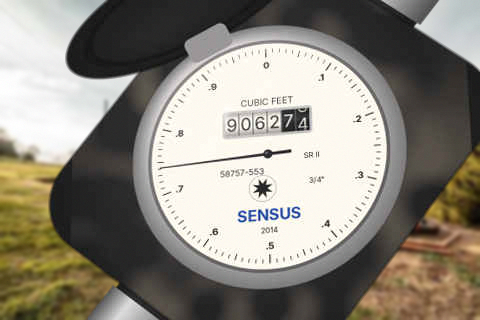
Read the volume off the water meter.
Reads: 906273.74 ft³
